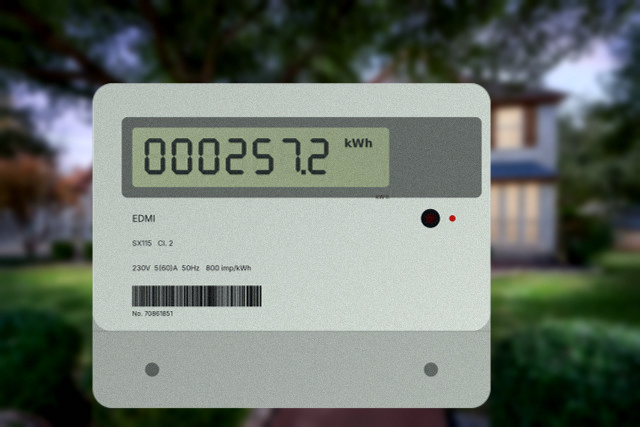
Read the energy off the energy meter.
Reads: 257.2 kWh
